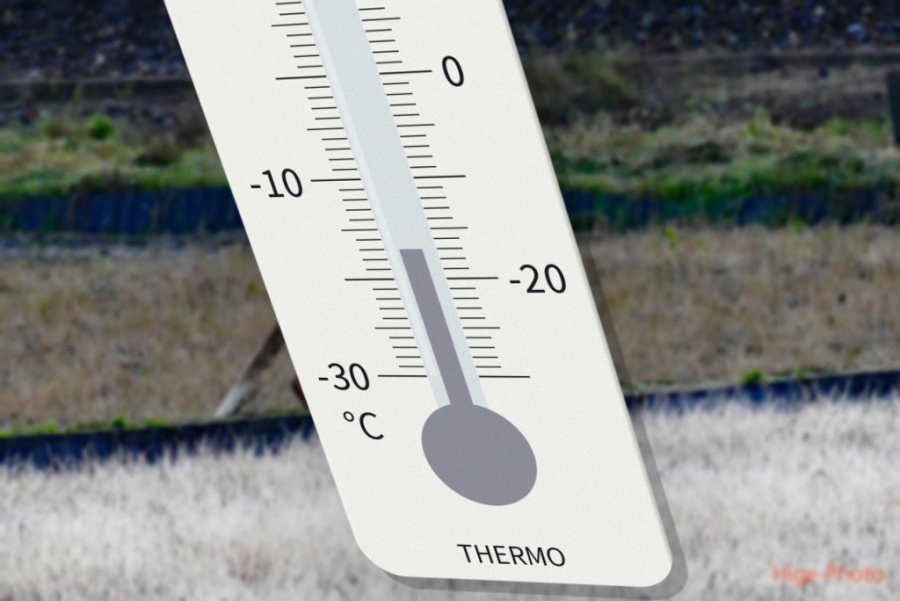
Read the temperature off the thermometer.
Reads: -17 °C
